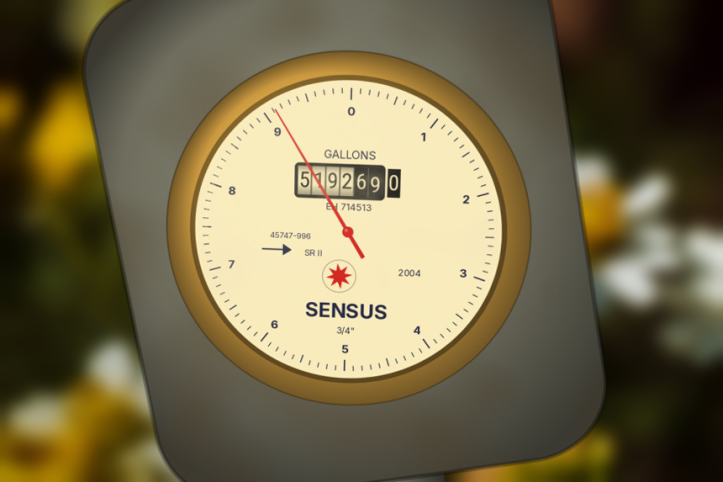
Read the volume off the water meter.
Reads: 5192689.1 gal
